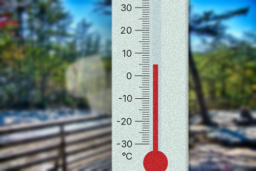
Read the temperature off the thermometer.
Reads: 5 °C
